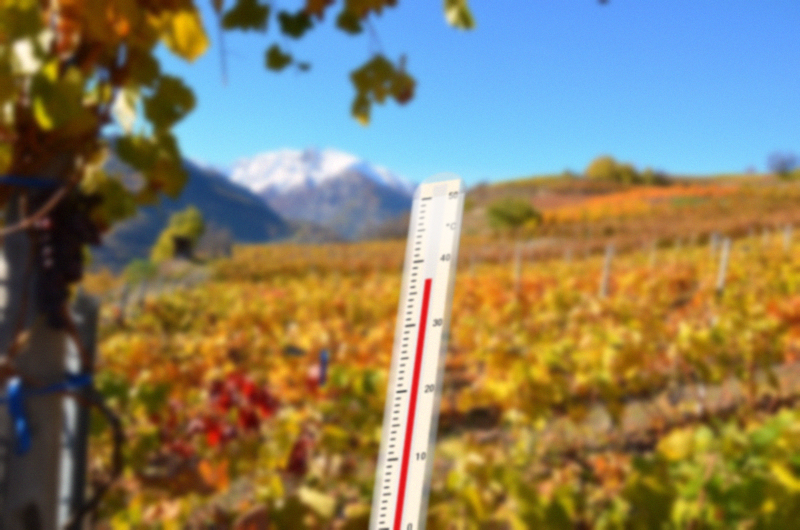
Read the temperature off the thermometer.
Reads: 37 °C
